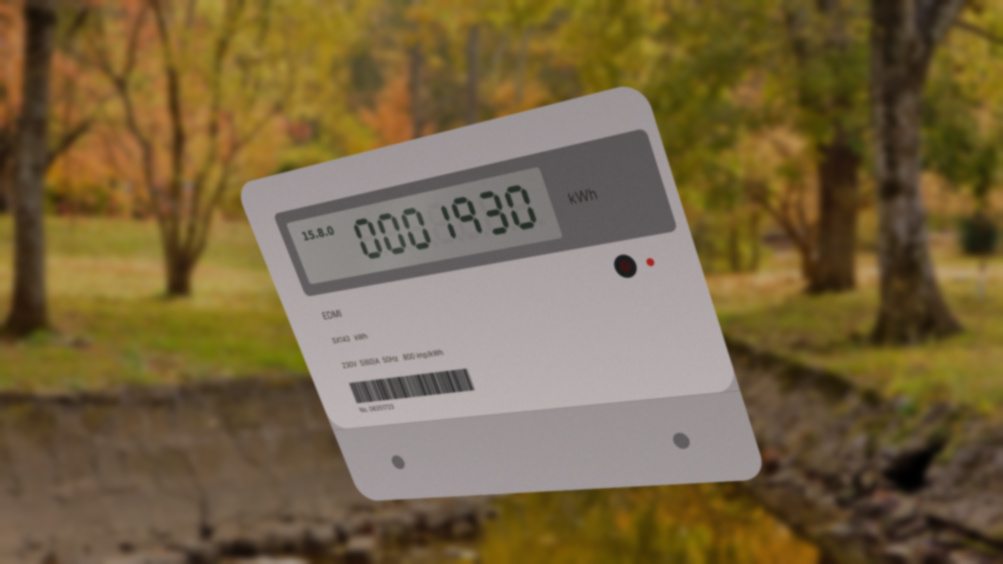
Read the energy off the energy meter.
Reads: 1930 kWh
